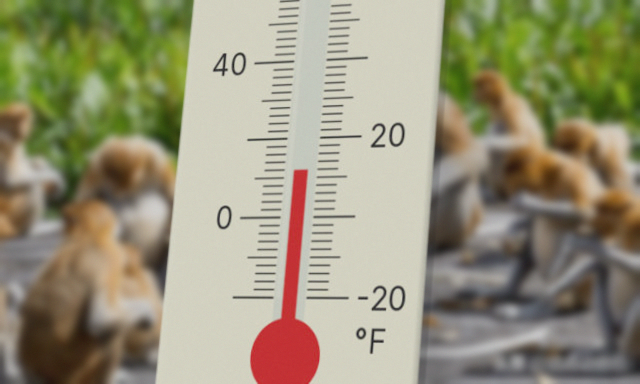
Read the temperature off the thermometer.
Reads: 12 °F
